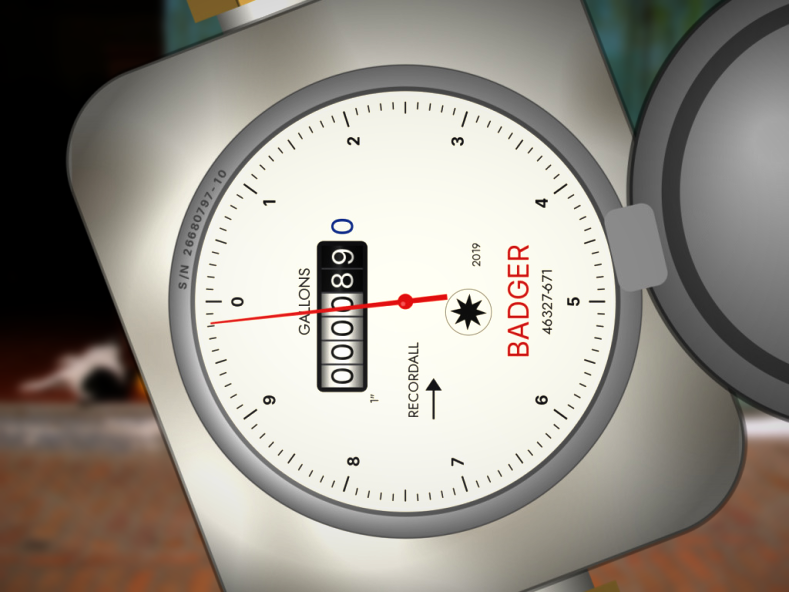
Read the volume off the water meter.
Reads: 889.8 gal
